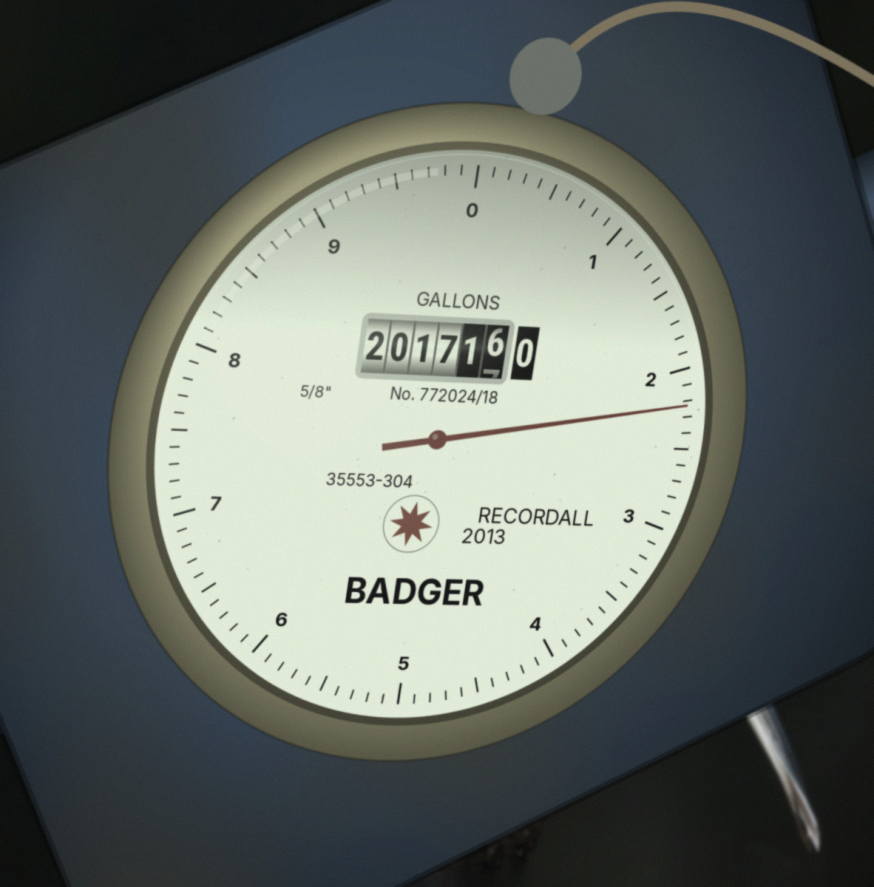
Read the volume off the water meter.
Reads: 2017162.2 gal
